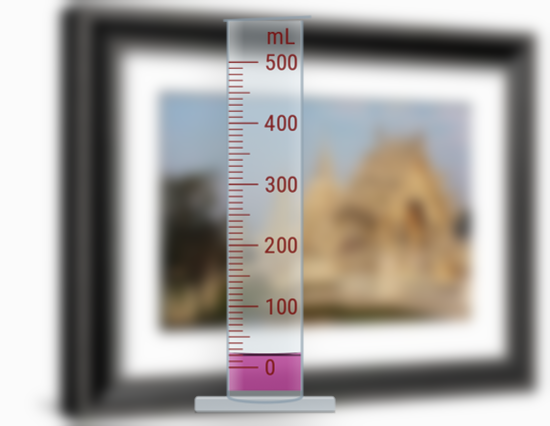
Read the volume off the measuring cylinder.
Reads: 20 mL
